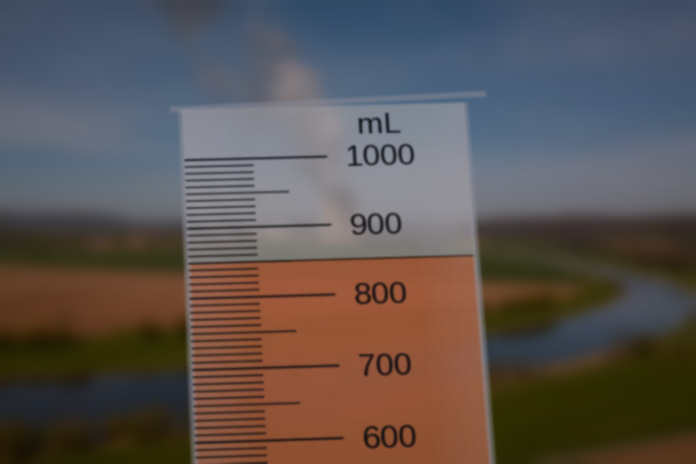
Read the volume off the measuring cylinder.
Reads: 850 mL
